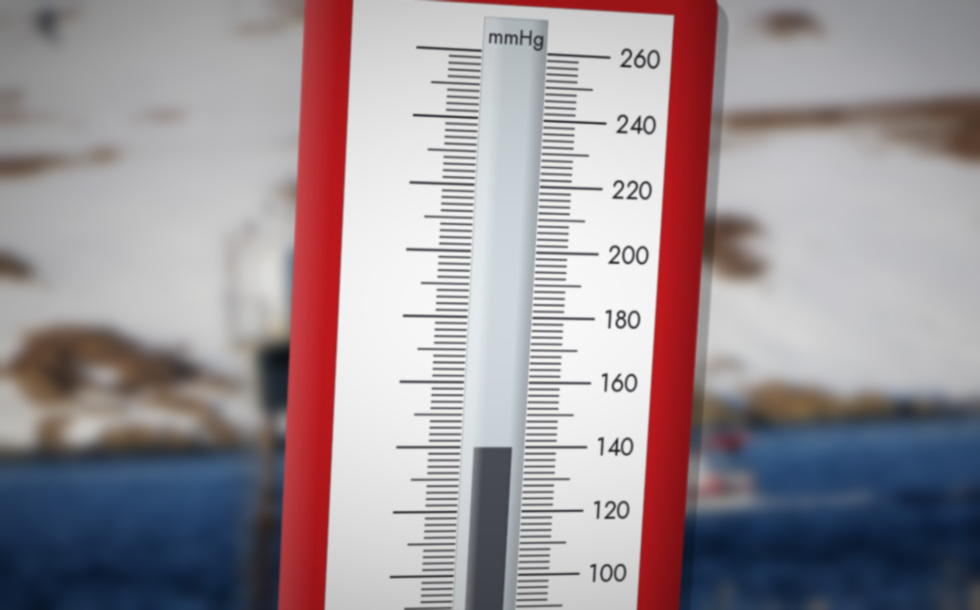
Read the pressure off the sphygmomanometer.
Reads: 140 mmHg
